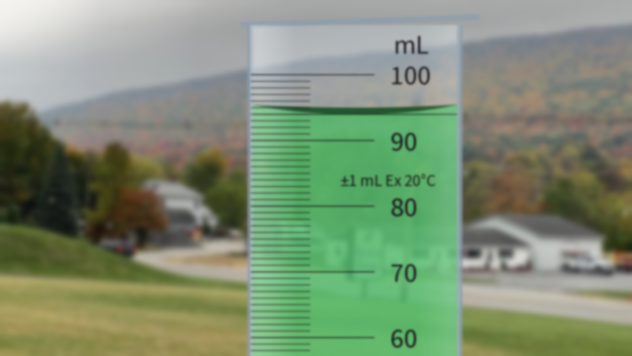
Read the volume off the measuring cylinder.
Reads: 94 mL
